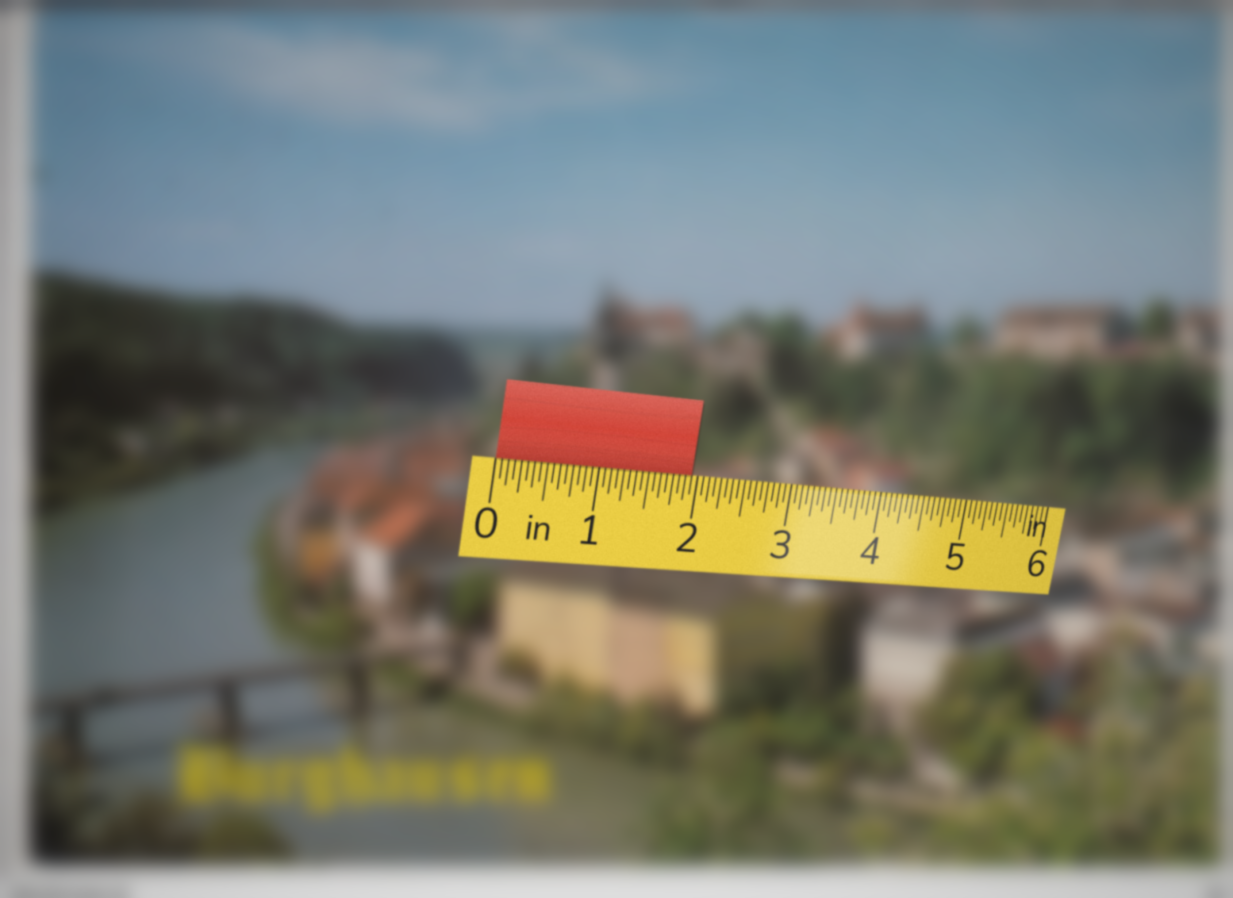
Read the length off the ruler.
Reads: 1.9375 in
